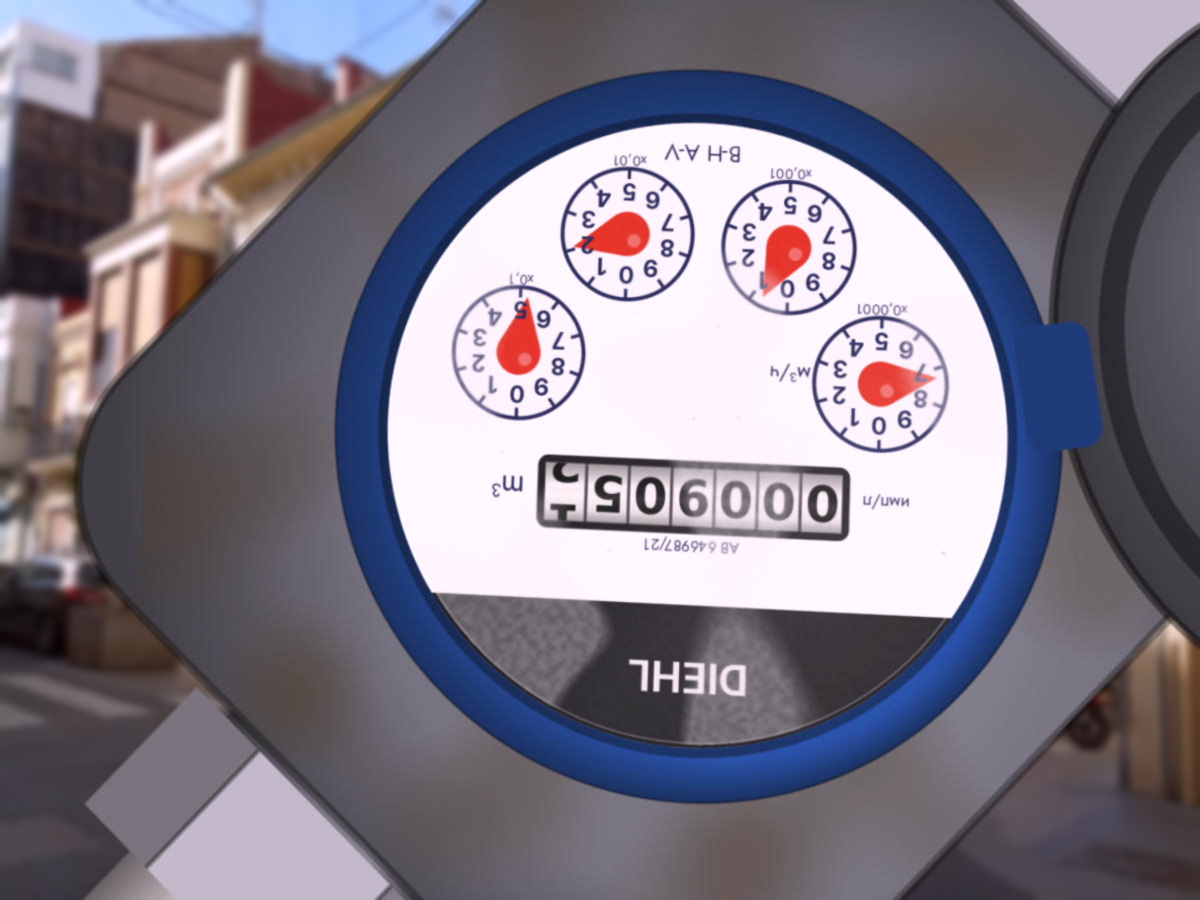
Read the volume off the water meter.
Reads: 9051.5207 m³
